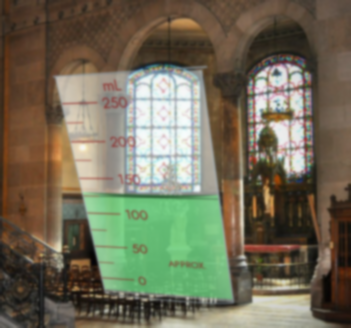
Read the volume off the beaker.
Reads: 125 mL
